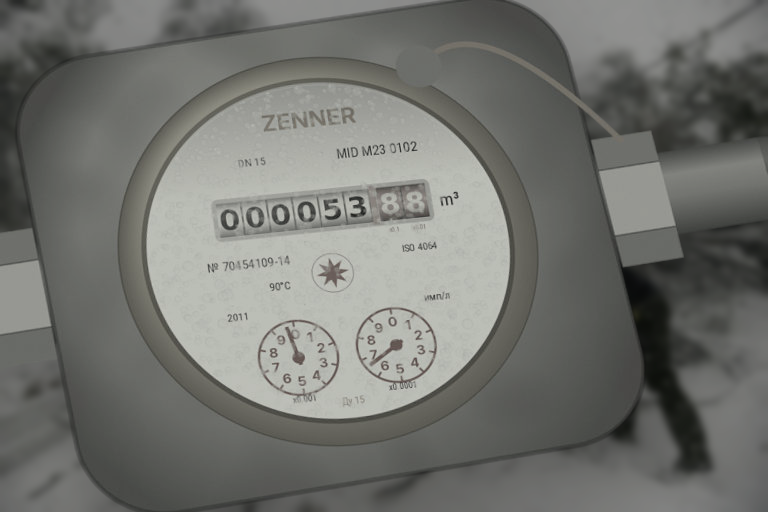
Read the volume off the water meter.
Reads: 53.8796 m³
